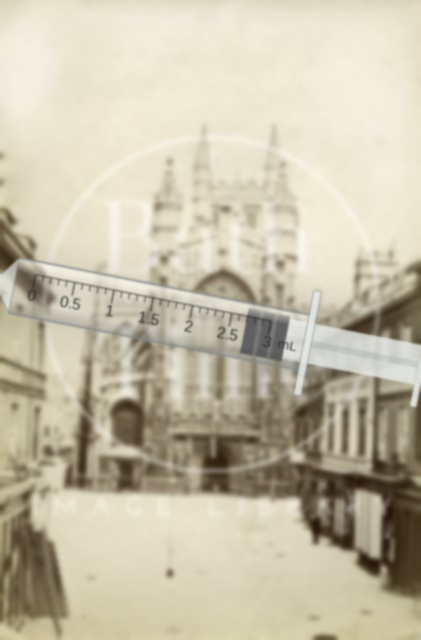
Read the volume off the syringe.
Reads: 2.7 mL
